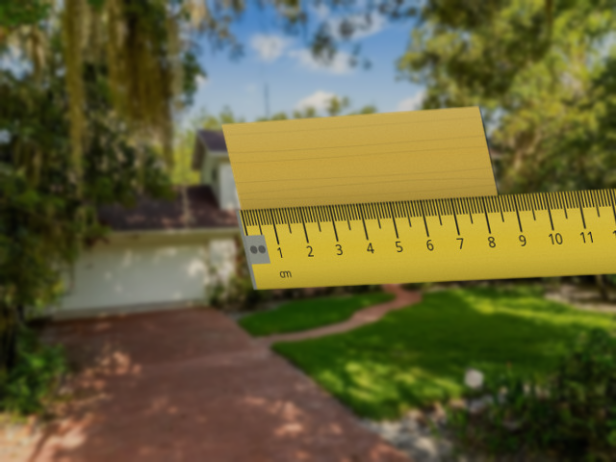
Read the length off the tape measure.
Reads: 8.5 cm
